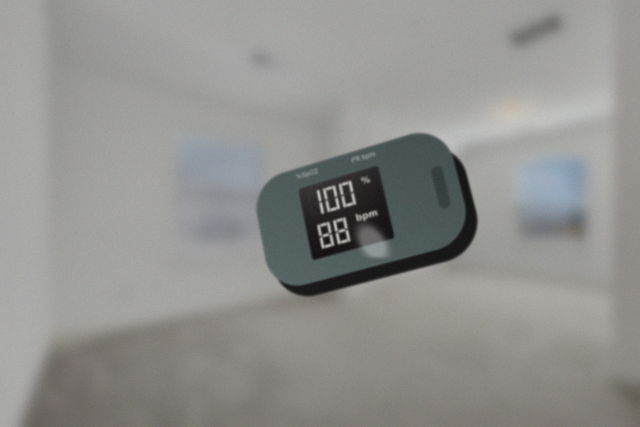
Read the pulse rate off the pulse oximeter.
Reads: 88 bpm
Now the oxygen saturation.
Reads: 100 %
